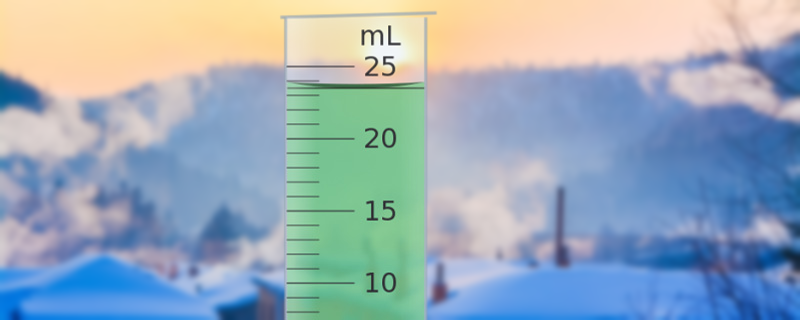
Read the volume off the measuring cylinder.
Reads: 23.5 mL
